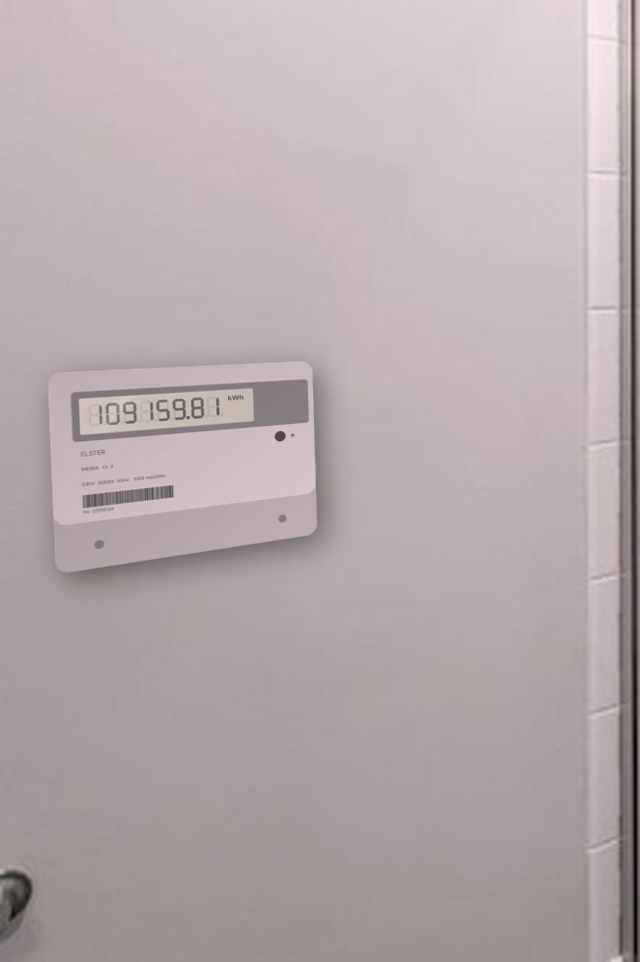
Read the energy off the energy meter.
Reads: 109159.81 kWh
